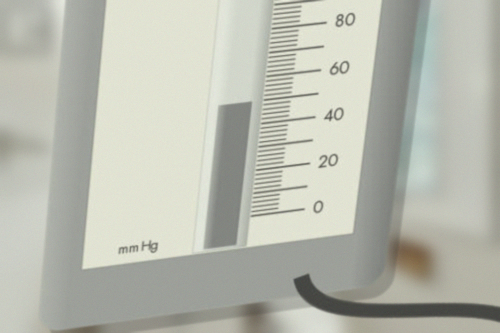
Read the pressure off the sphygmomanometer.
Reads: 50 mmHg
